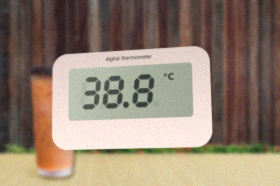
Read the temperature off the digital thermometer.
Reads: 38.8 °C
